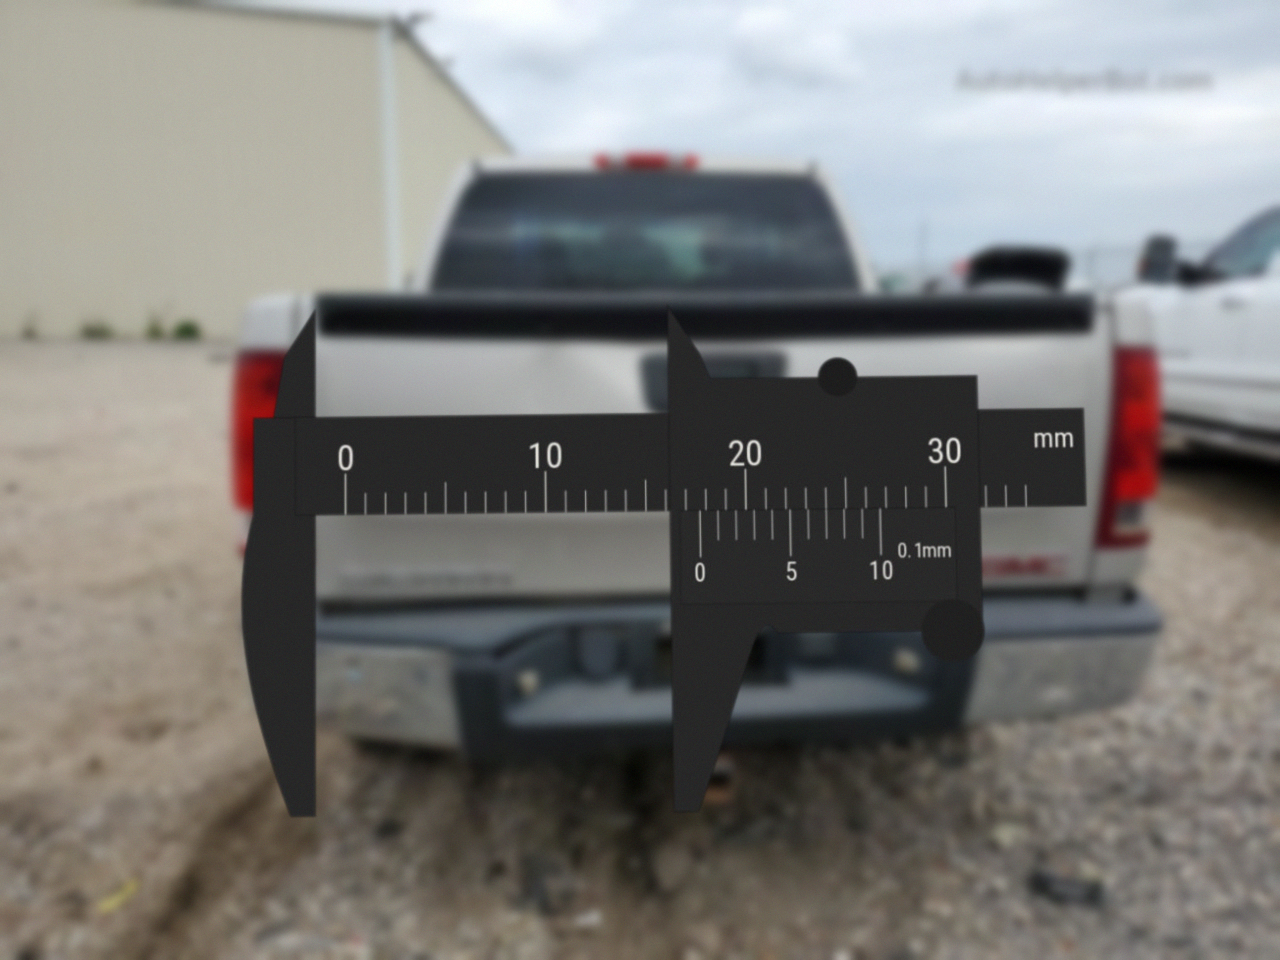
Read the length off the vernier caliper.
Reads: 17.7 mm
